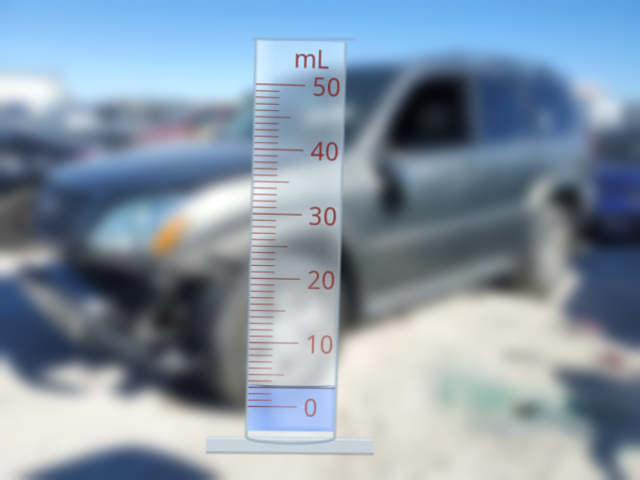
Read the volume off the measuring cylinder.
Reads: 3 mL
